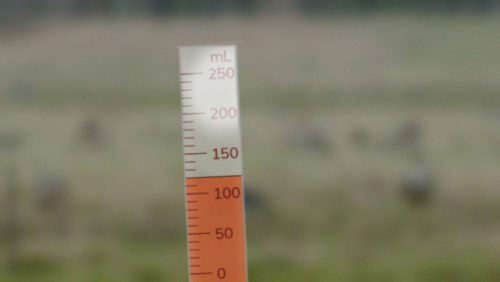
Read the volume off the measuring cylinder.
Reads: 120 mL
